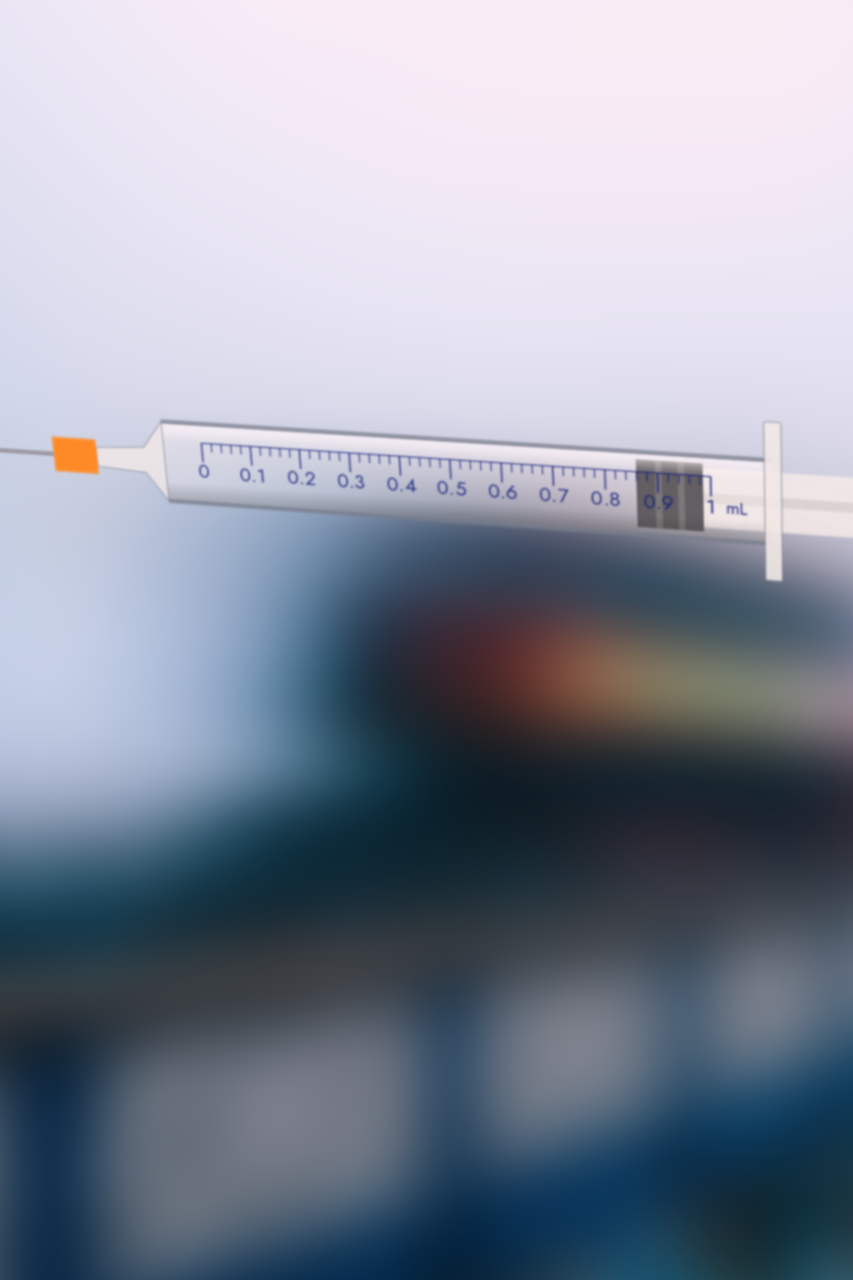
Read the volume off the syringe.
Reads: 0.86 mL
